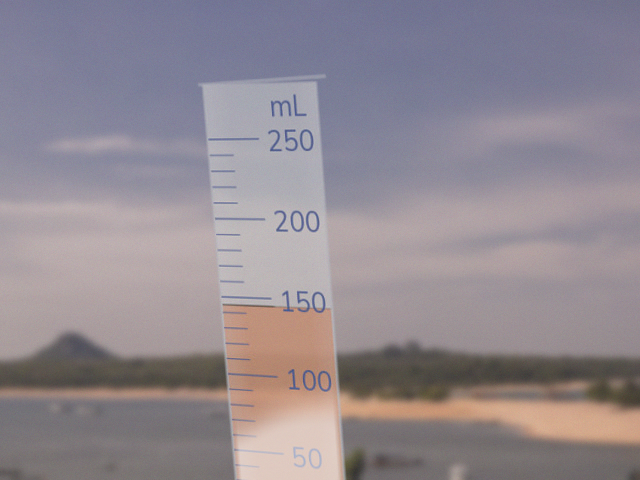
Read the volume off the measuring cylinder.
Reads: 145 mL
